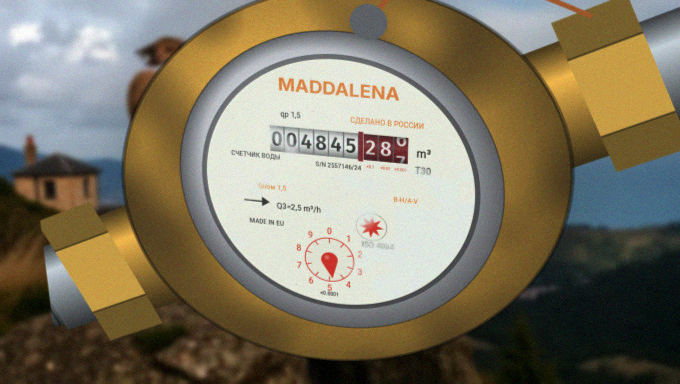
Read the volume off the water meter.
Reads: 4845.2864 m³
